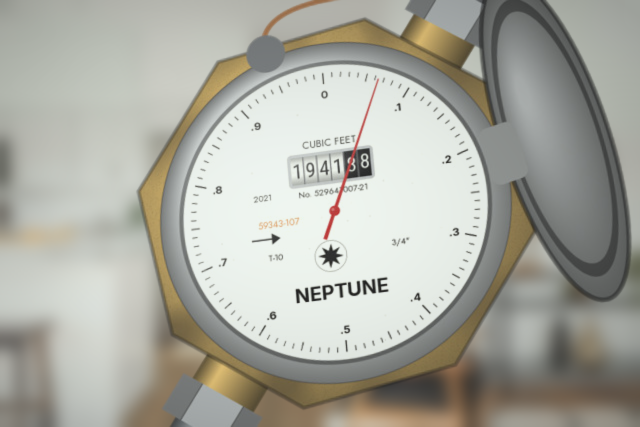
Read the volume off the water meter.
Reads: 194188.06 ft³
